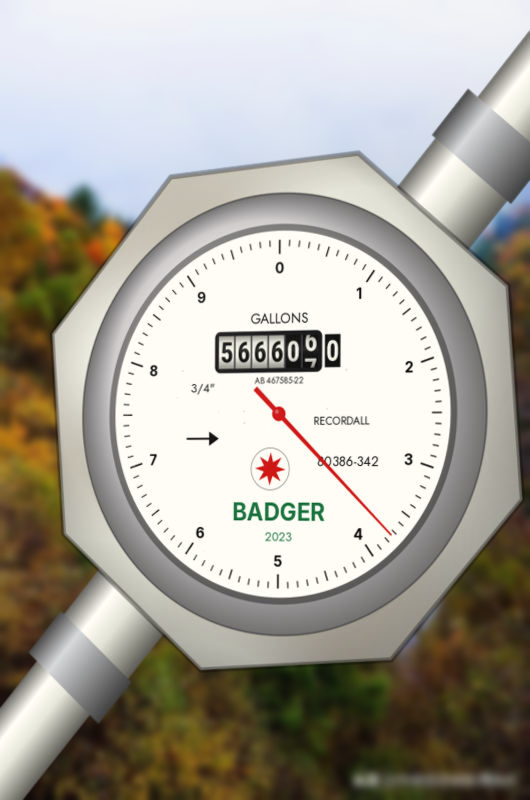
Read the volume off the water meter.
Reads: 5666063.7 gal
